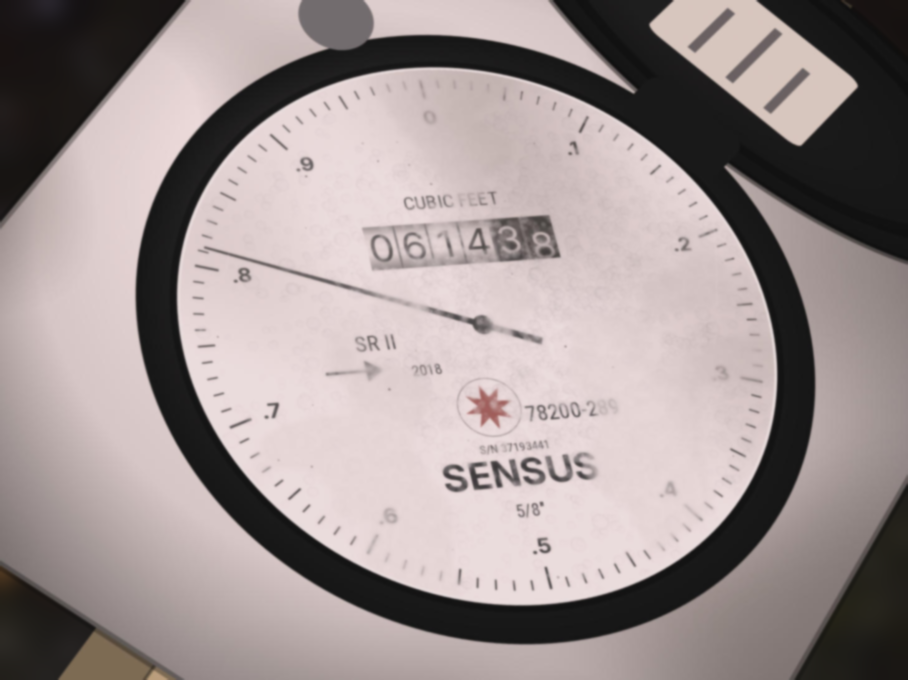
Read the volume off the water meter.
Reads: 61437.81 ft³
